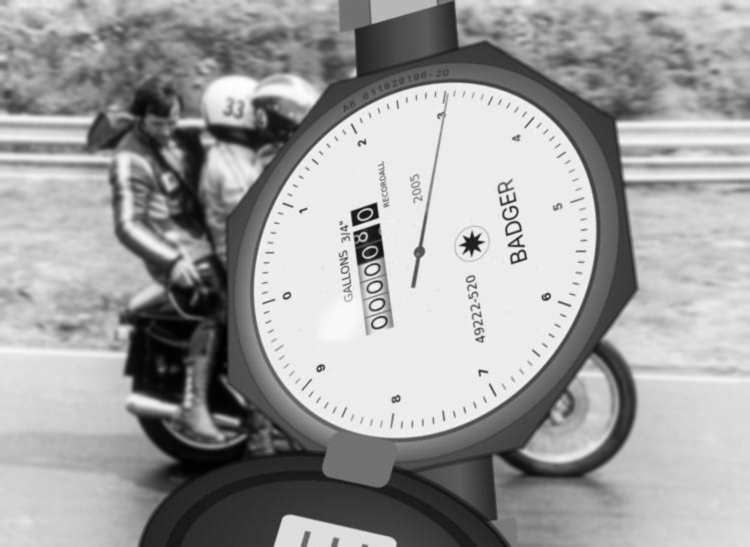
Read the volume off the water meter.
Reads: 83.0 gal
